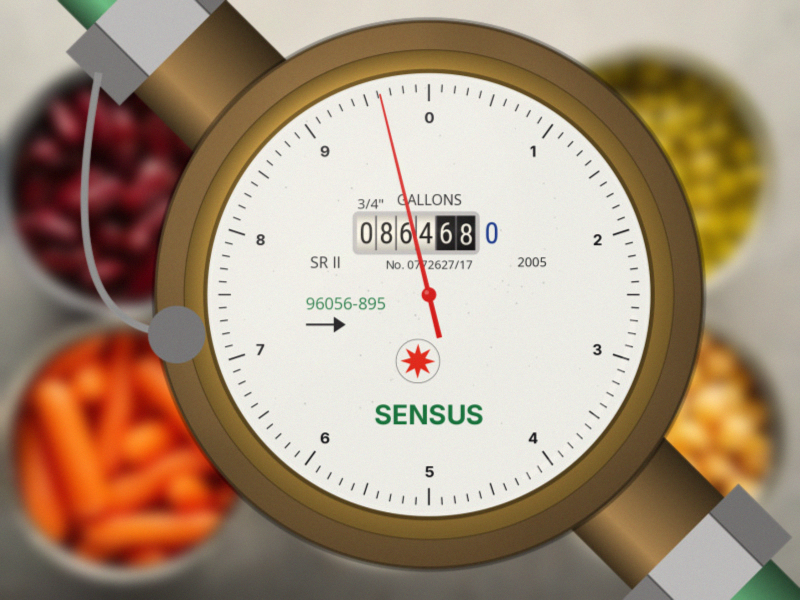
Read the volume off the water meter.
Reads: 864679.6 gal
